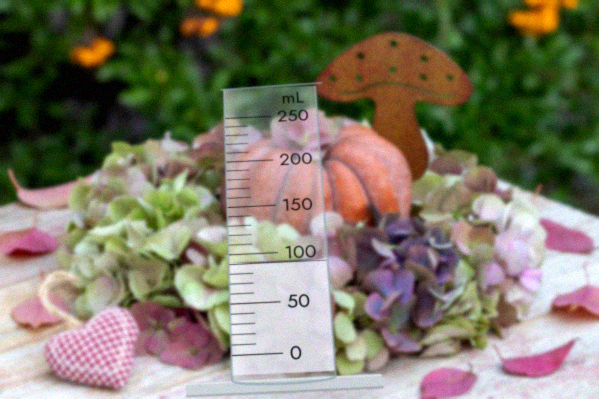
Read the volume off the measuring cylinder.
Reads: 90 mL
